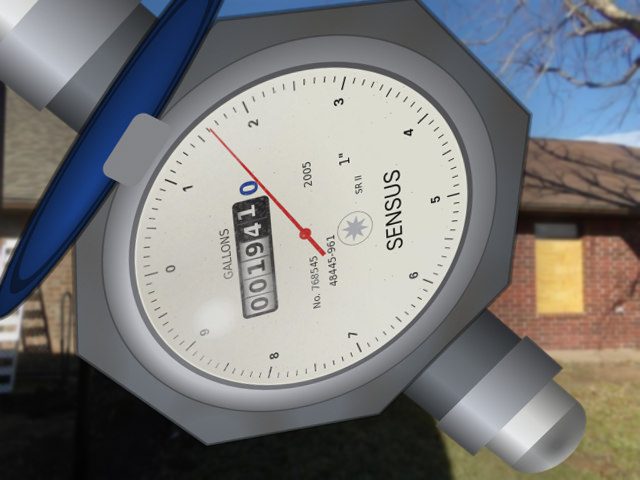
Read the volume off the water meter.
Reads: 19411.6 gal
